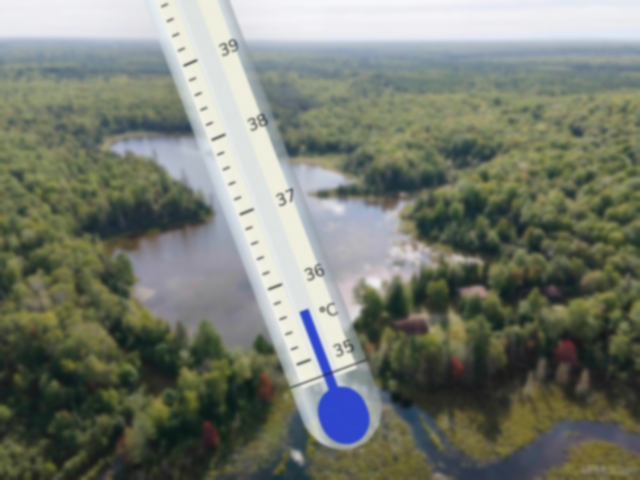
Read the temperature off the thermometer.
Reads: 35.6 °C
